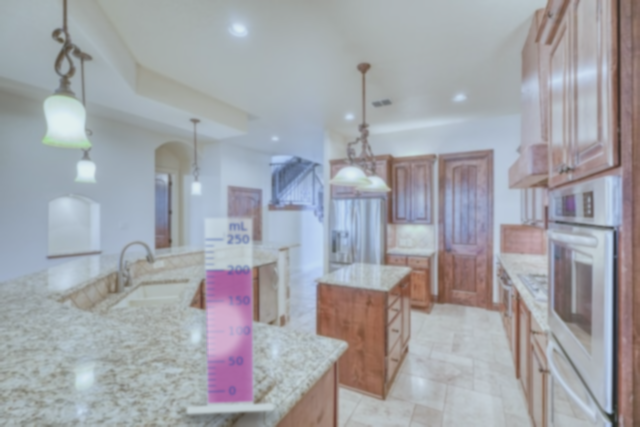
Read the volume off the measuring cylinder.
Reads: 200 mL
